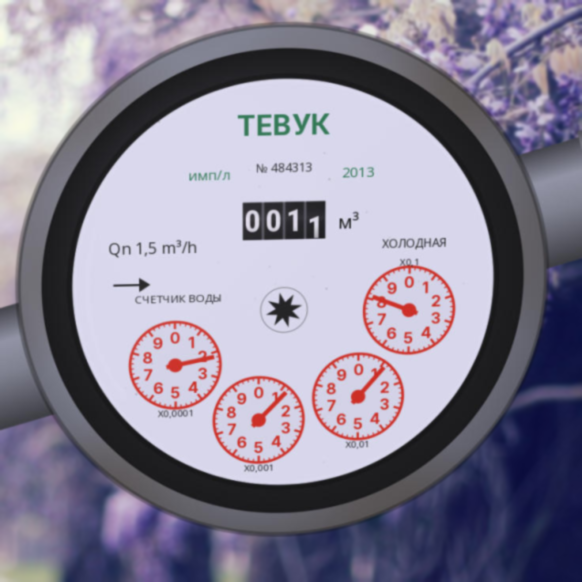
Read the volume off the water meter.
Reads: 10.8112 m³
